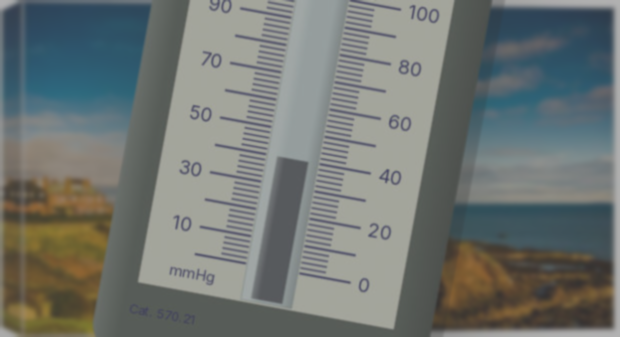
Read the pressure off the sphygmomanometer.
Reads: 40 mmHg
